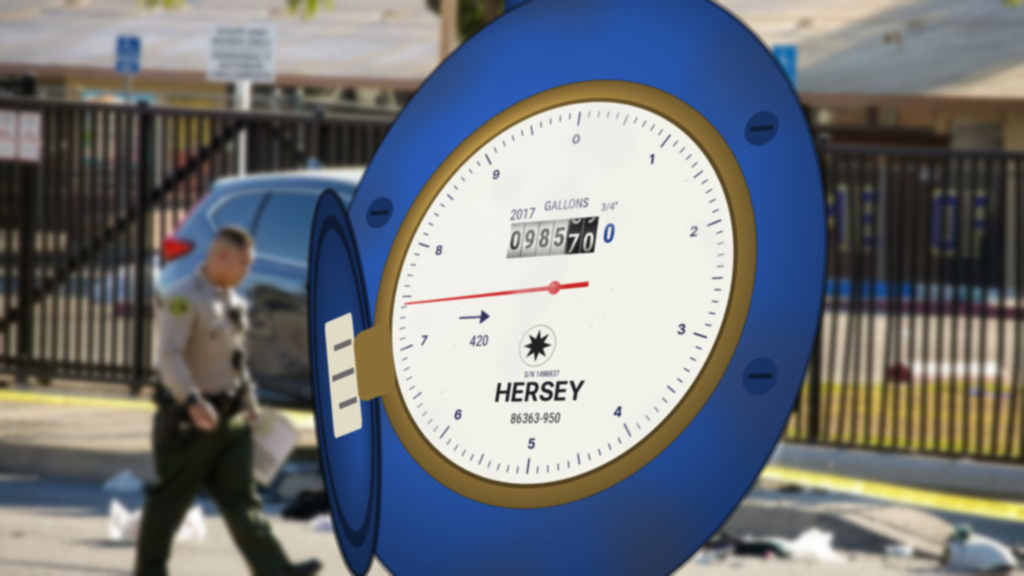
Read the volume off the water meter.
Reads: 985697.4 gal
